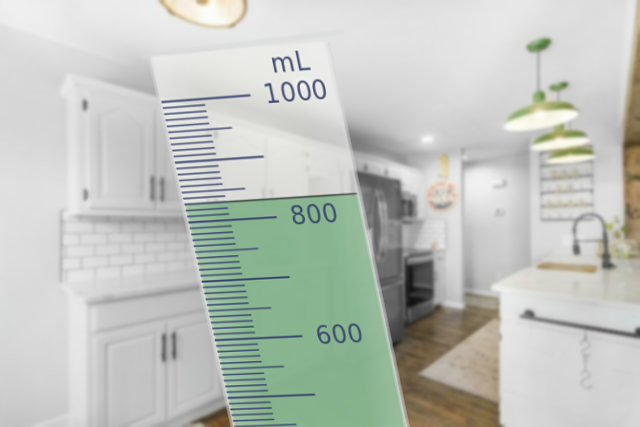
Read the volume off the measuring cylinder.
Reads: 830 mL
